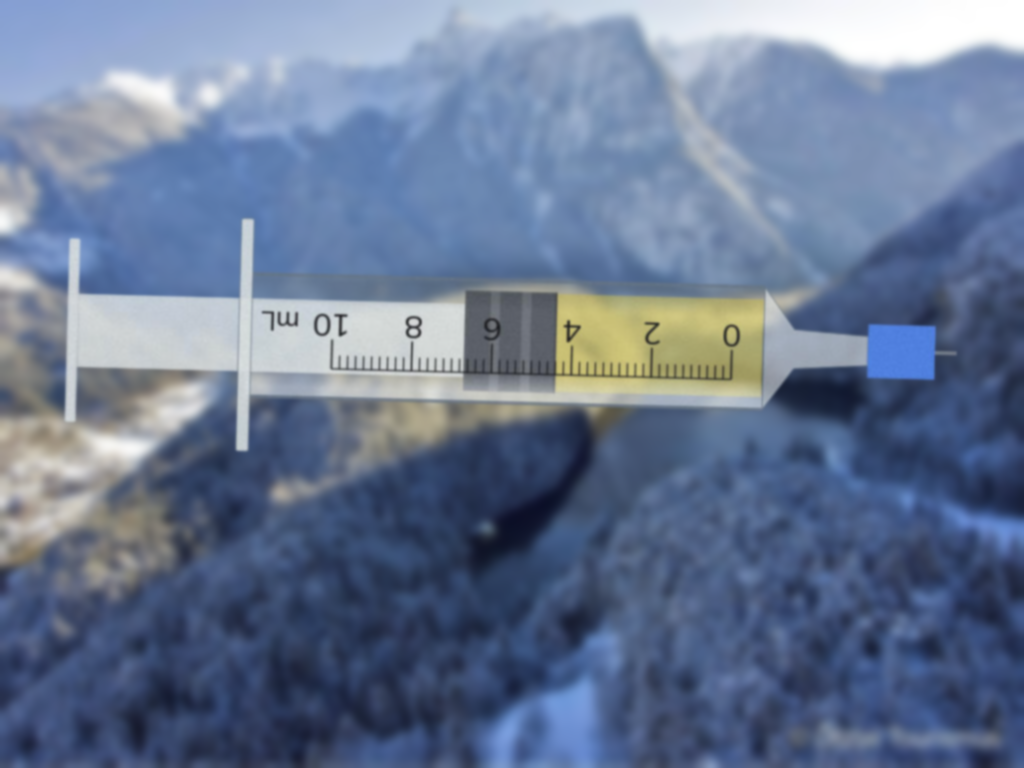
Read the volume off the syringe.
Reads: 4.4 mL
